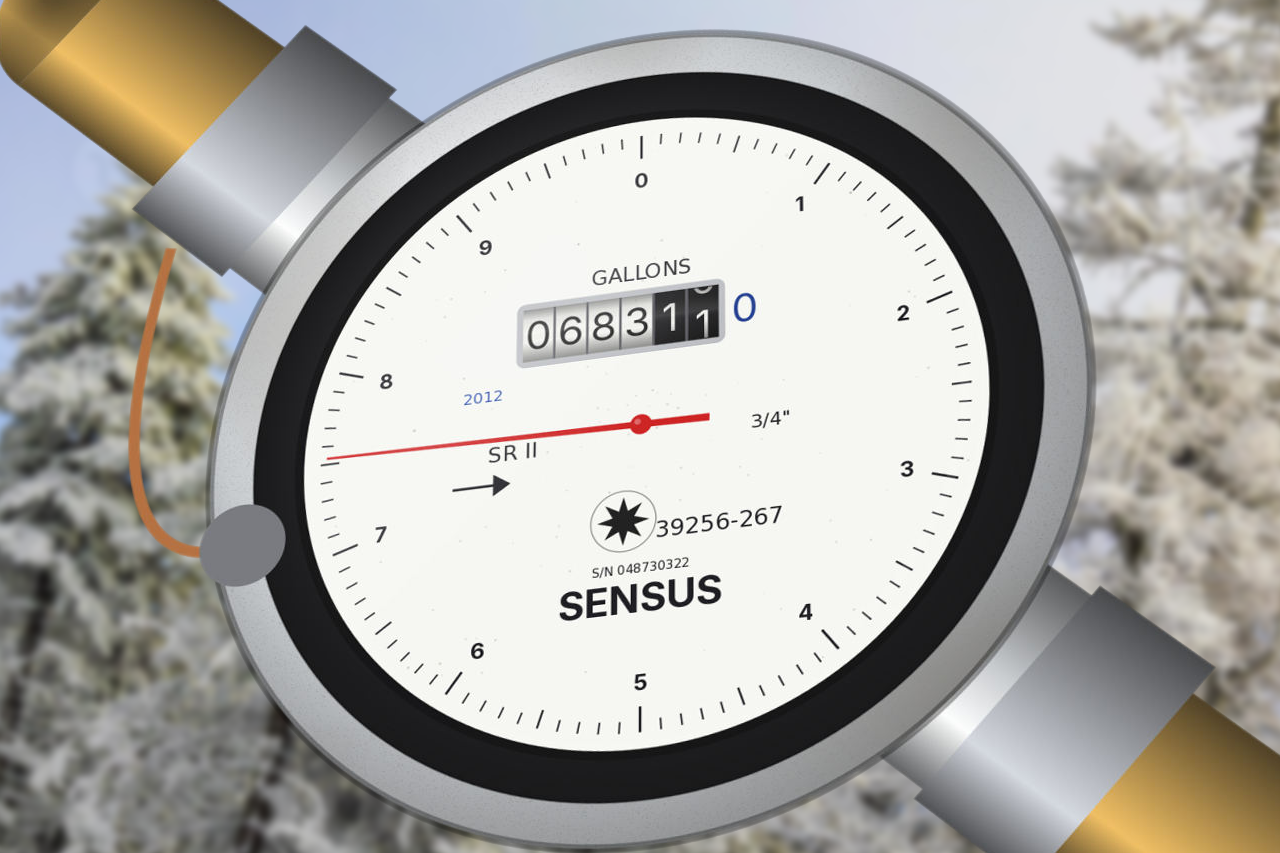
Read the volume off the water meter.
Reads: 683107.5 gal
